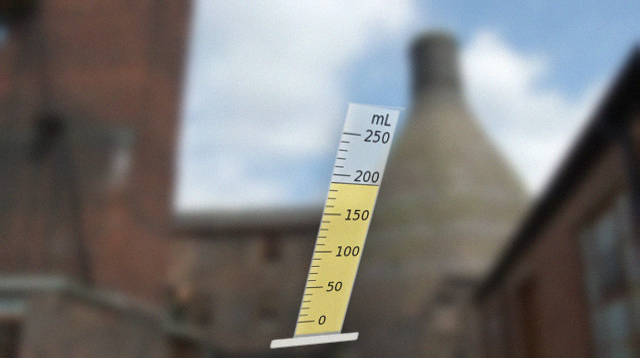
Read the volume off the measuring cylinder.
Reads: 190 mL
